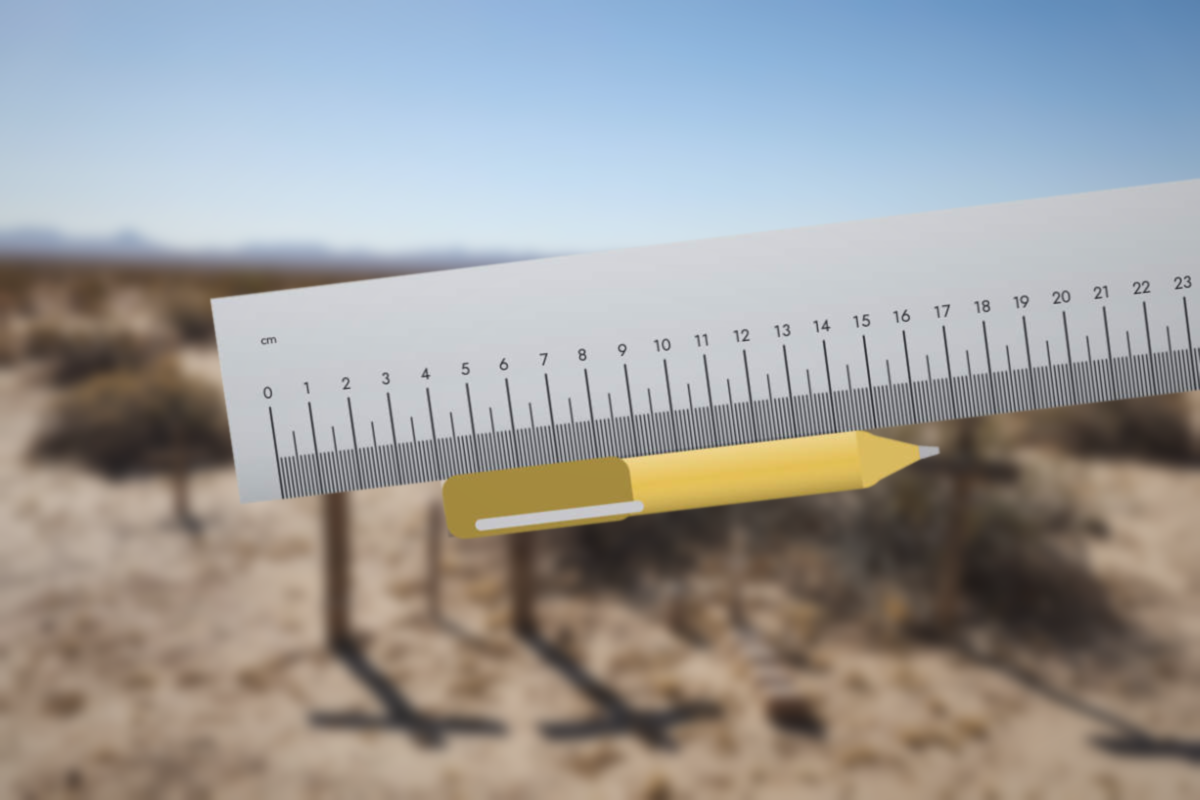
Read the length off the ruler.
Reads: 12.5 cm
